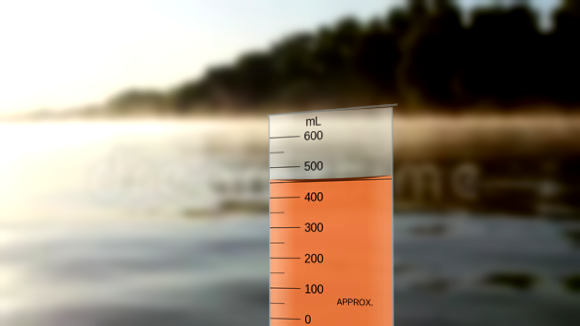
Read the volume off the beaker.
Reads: 450 mL
